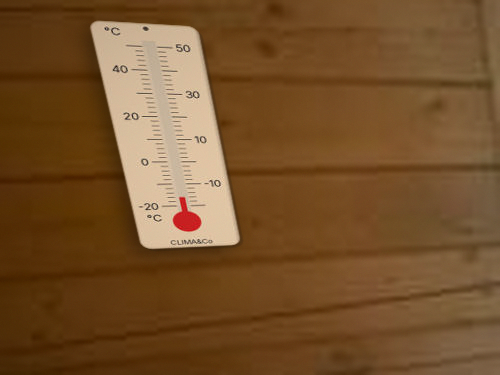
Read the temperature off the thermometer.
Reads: -16 °C
